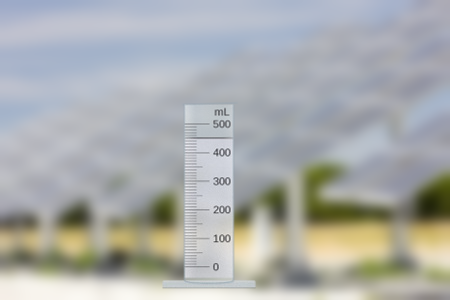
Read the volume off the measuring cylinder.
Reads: 450 mL
